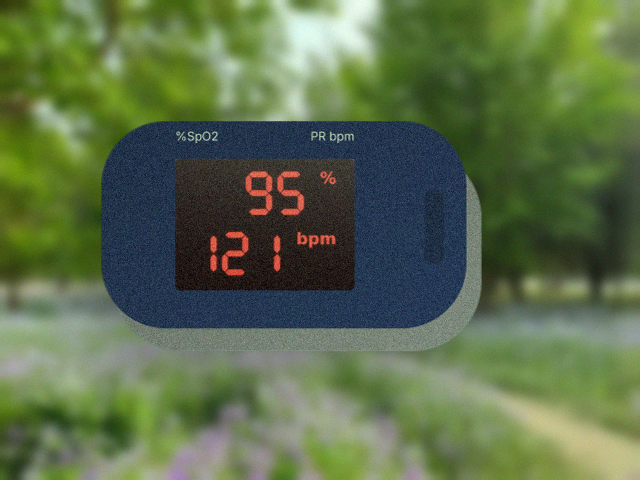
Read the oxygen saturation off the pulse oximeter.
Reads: 95 %
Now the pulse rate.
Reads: 121 bpm
